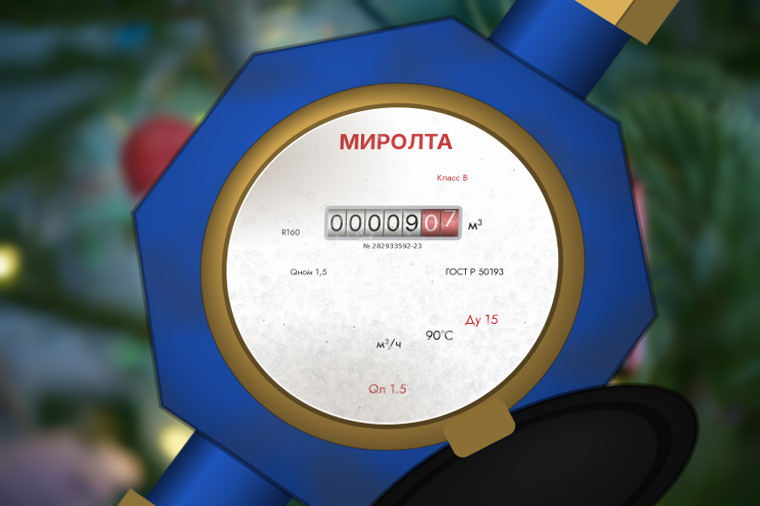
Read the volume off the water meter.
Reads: 9.07 m³
